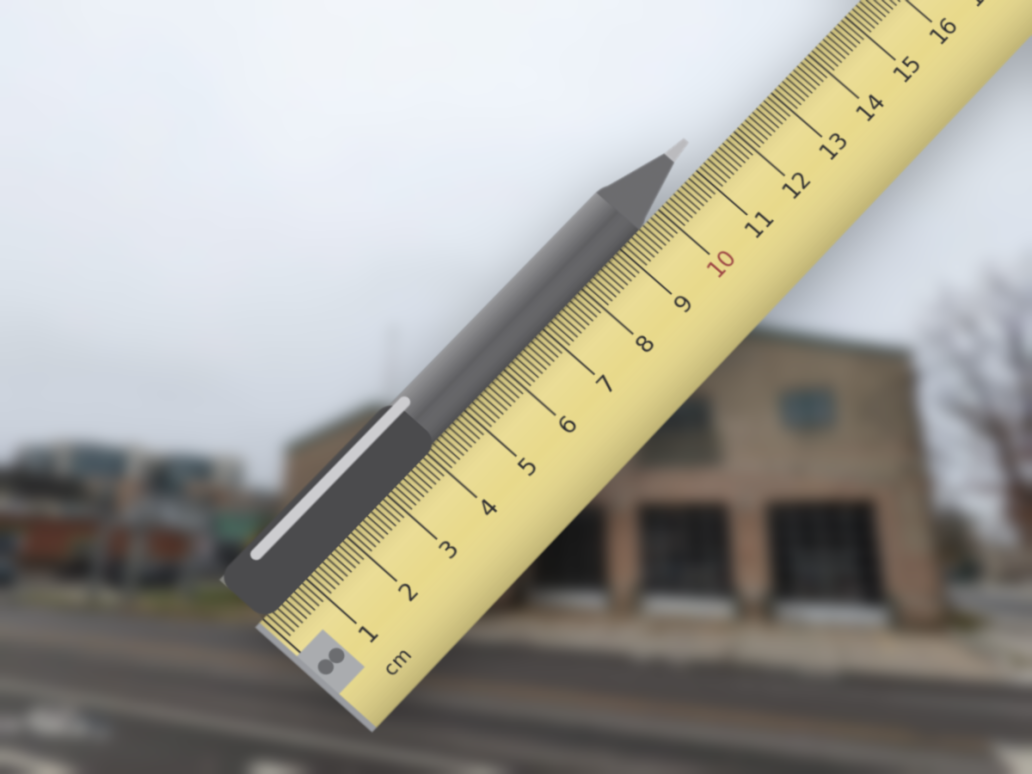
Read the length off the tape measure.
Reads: 11.3 cm
